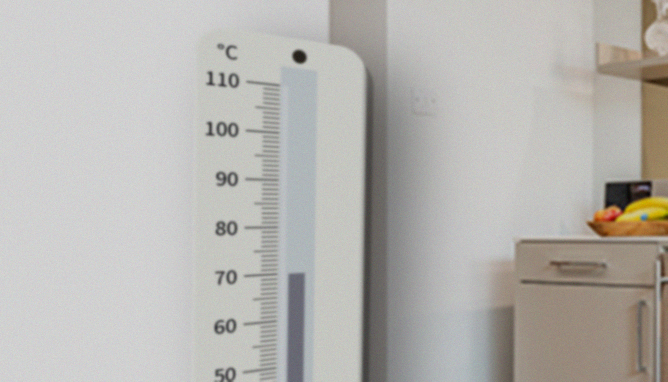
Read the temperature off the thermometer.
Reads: 70 °C
